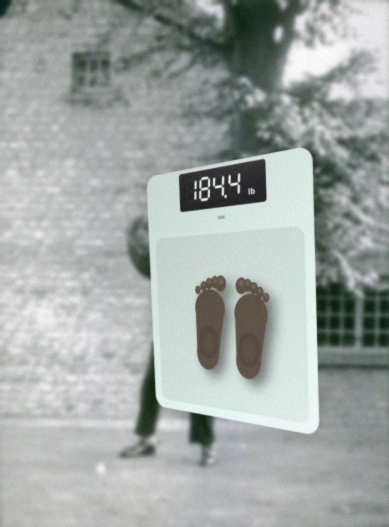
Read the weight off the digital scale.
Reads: 184.4 lb
